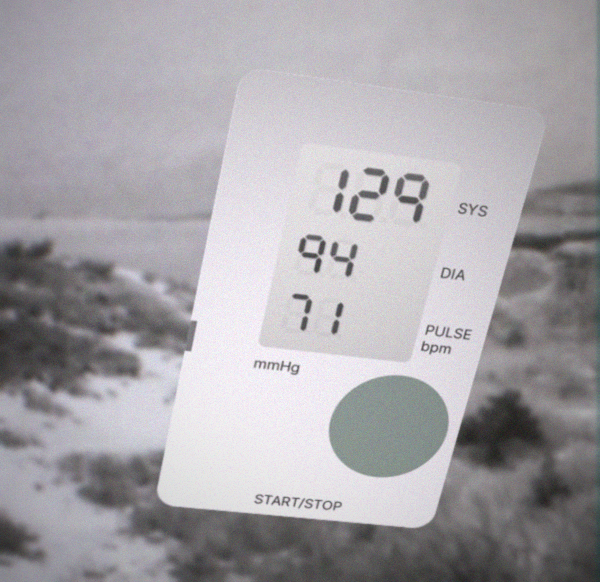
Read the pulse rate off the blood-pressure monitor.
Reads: 71 bpm
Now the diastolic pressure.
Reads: 94 mmHg
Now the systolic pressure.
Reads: 129 mmHg
